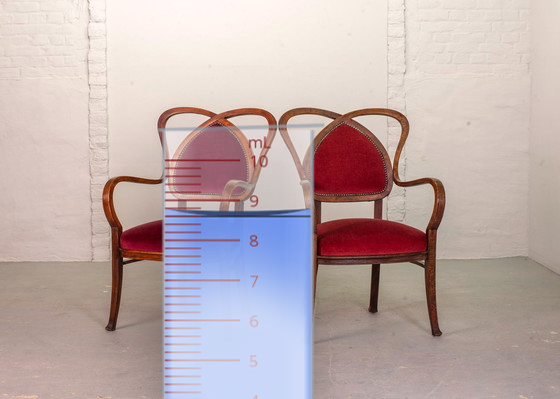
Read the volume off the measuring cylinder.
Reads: 8.6 mL
